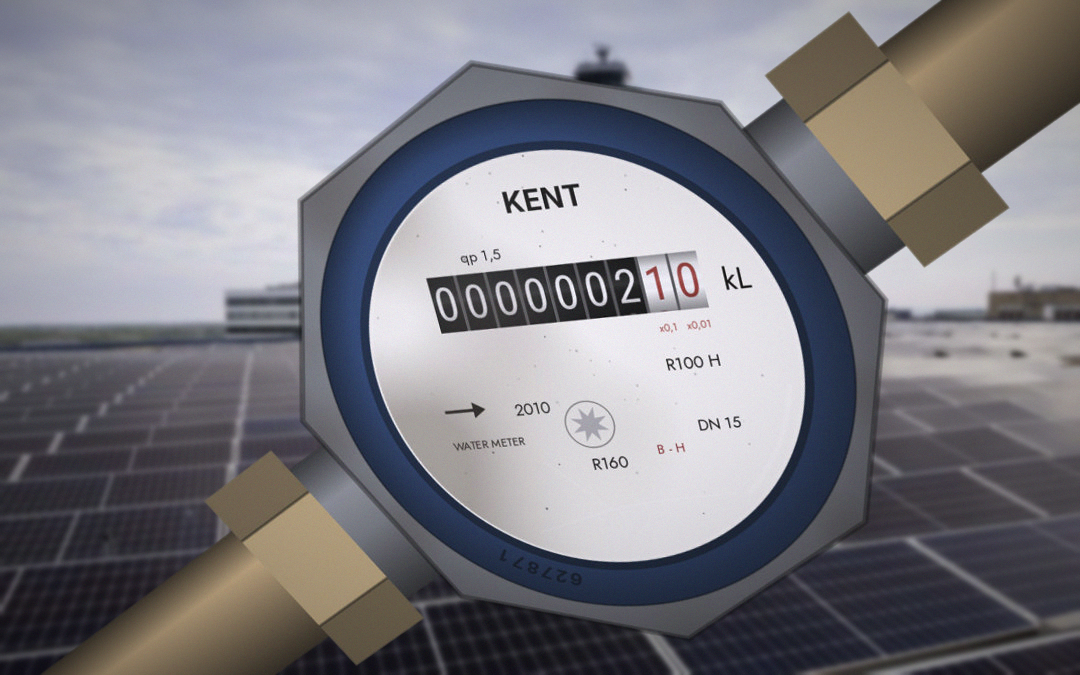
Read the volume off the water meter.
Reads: 2.10 kL
